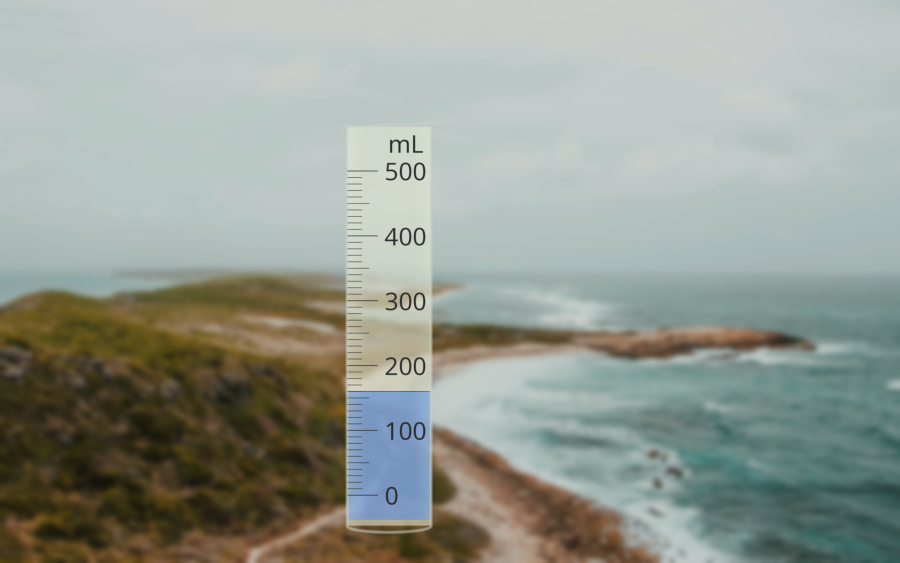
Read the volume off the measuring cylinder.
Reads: 160 mL
